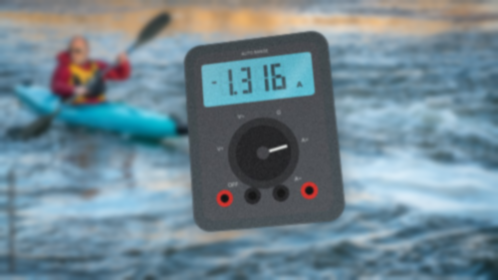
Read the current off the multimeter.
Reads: -1.316 A
